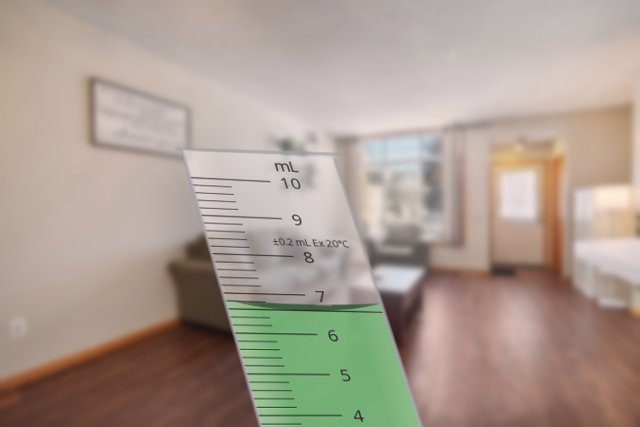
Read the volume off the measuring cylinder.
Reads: 6.6 mL
